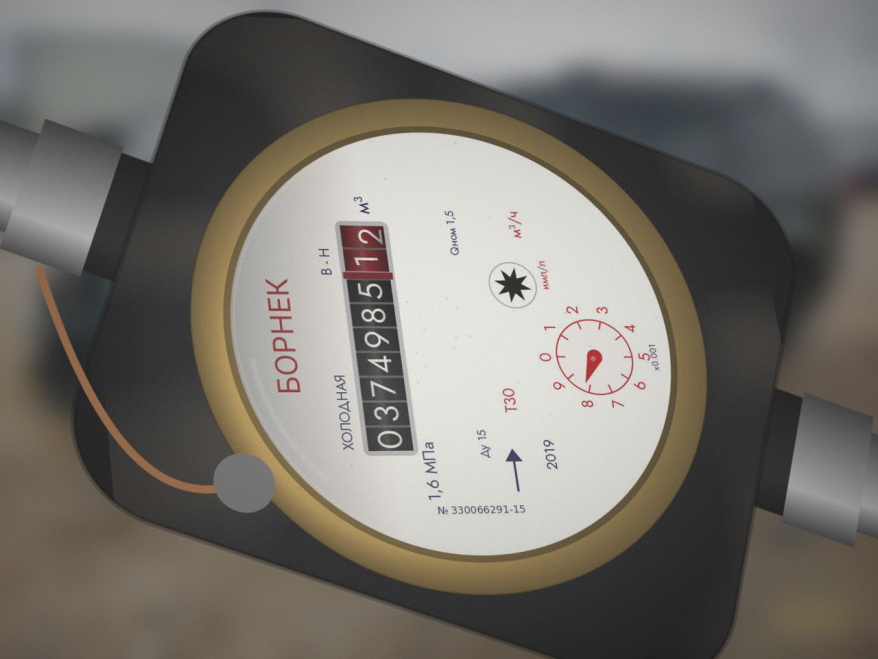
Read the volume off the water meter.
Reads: 374985.118 m³
